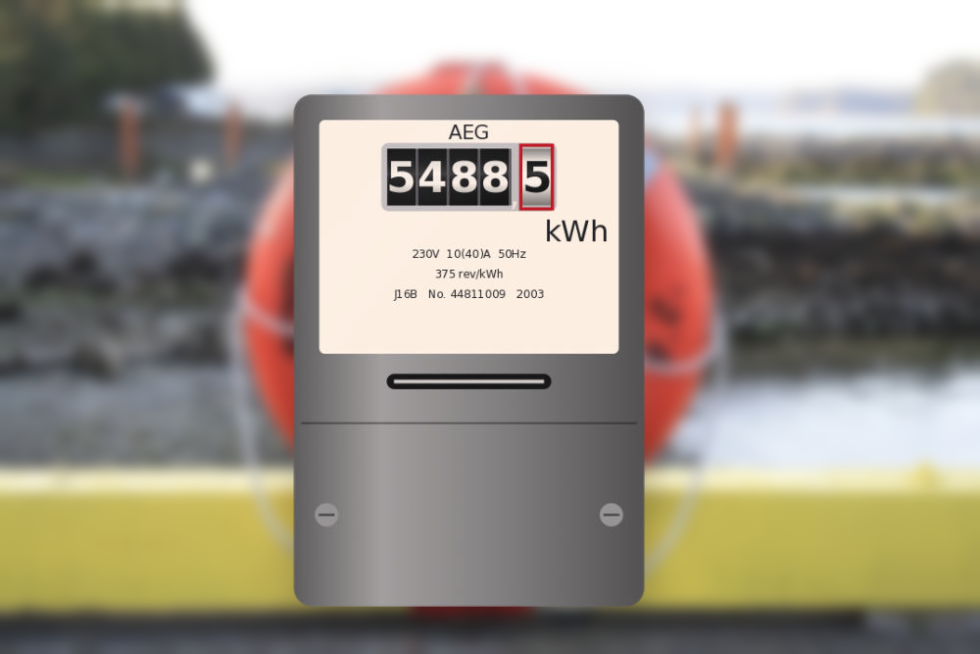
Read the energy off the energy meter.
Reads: 5488.5 kWh
